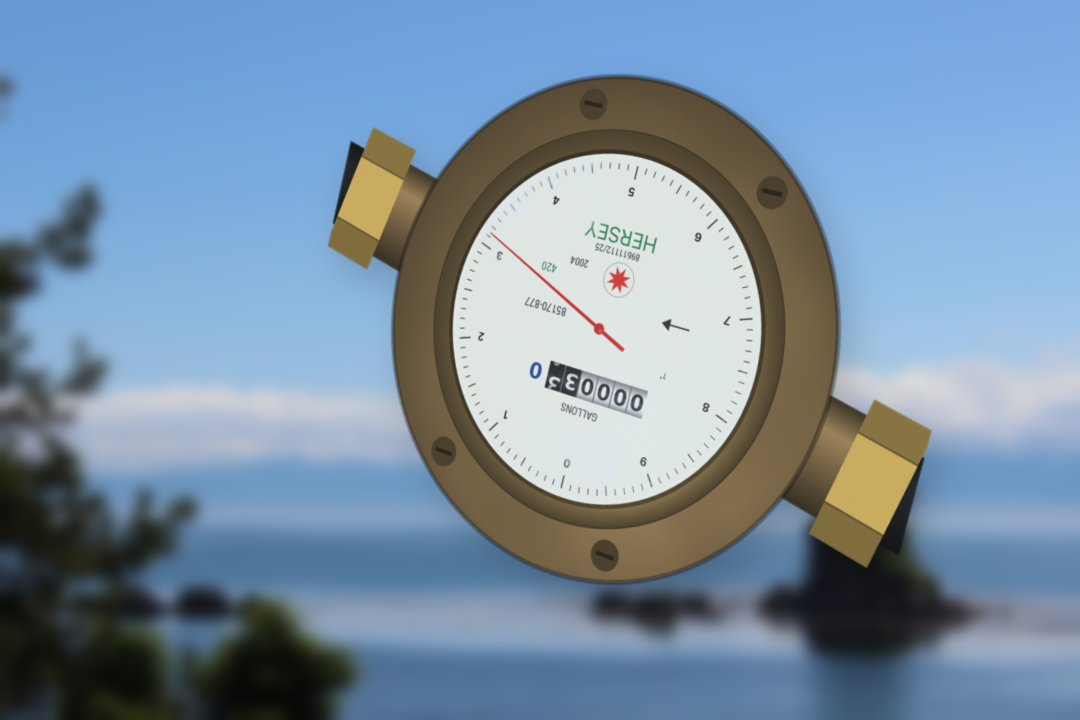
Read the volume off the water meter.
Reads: 333.1 gal
